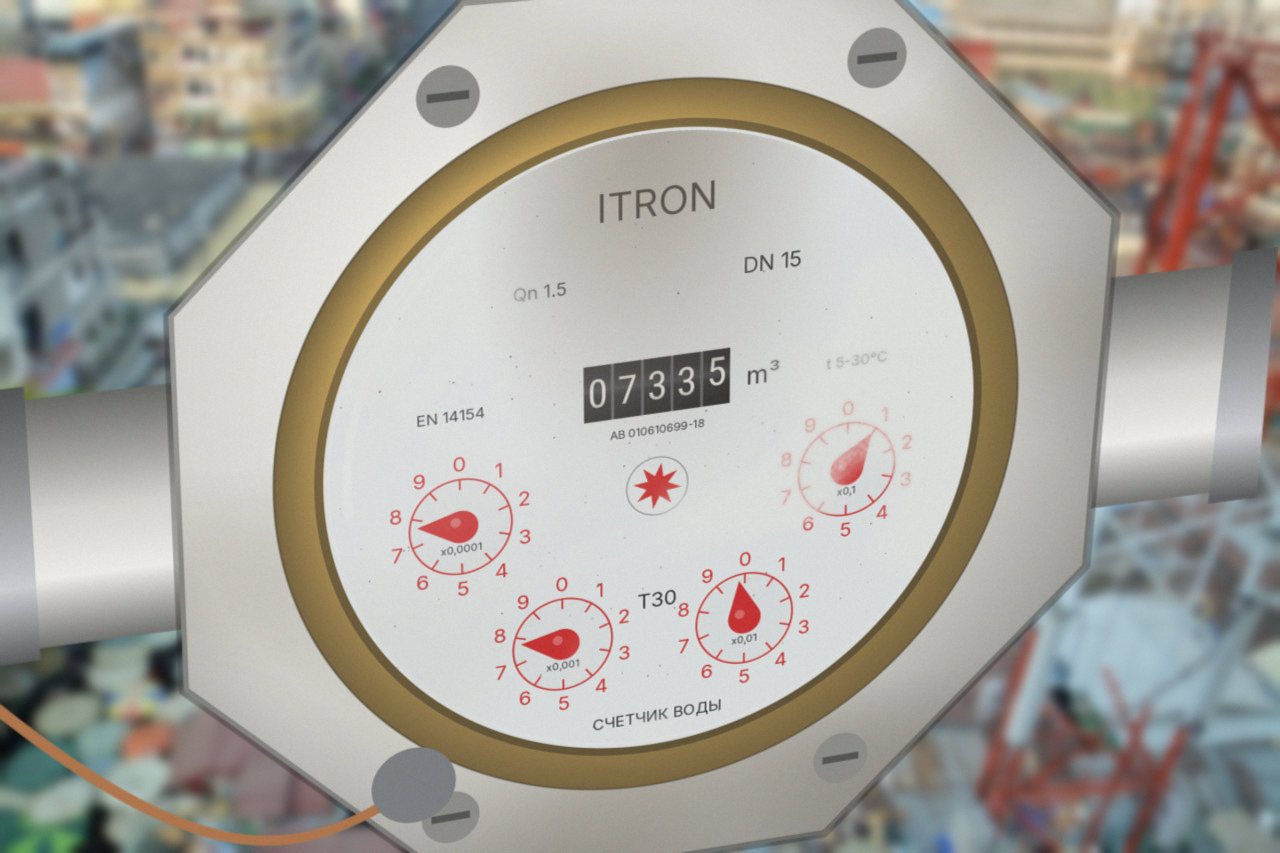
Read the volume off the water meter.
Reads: 7335.0977 m³
